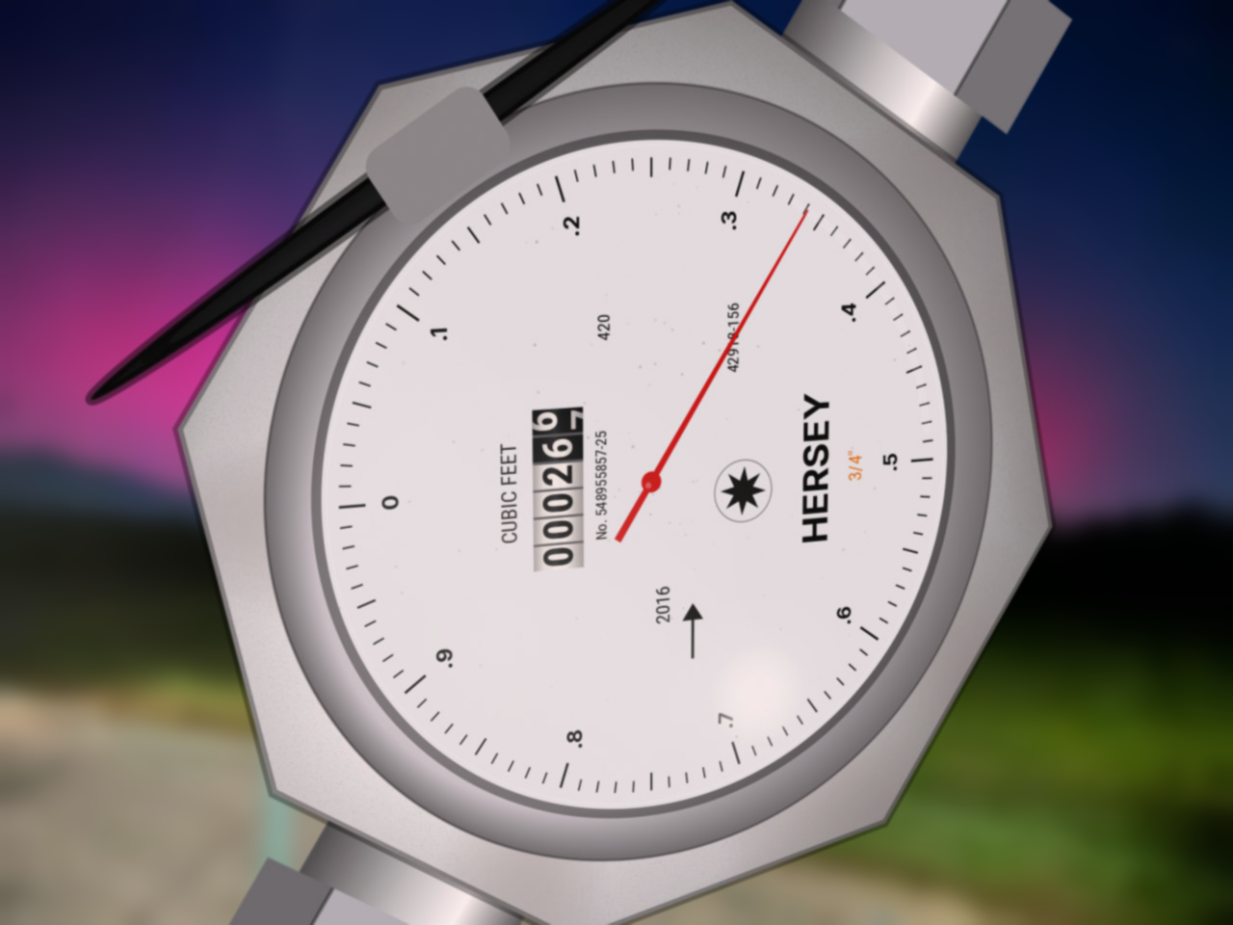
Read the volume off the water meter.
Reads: 266.34 ft³
